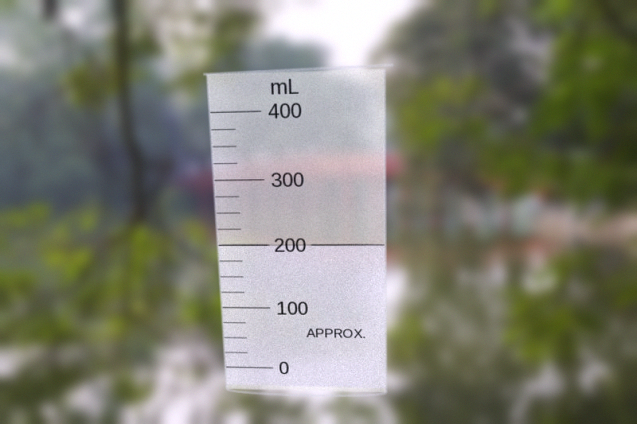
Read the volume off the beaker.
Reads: 200 mL
